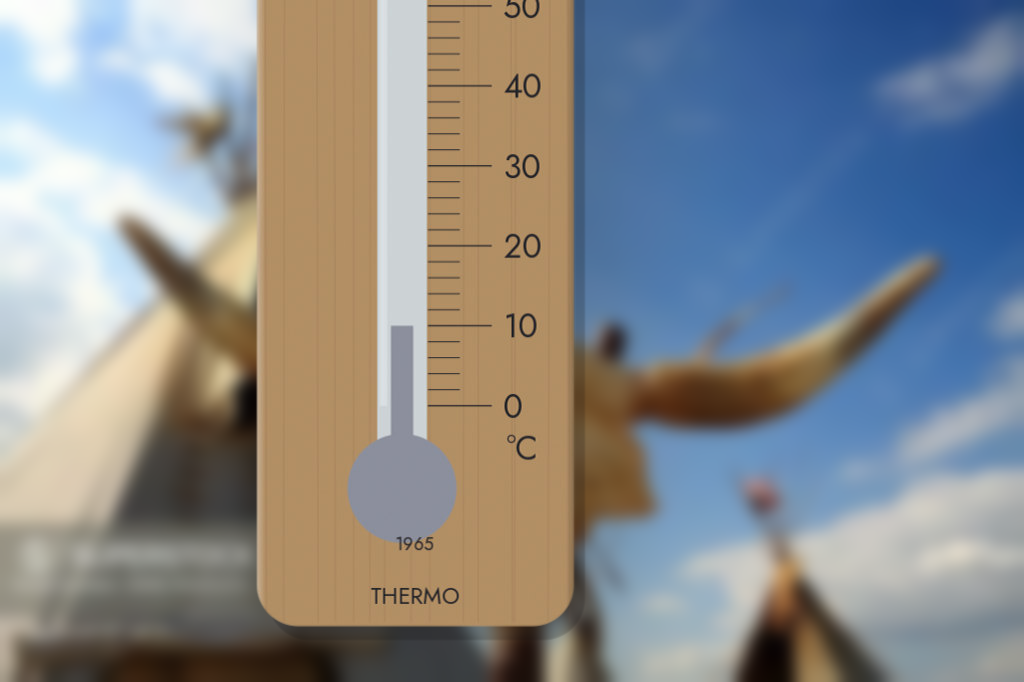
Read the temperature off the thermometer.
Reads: 10 °C
